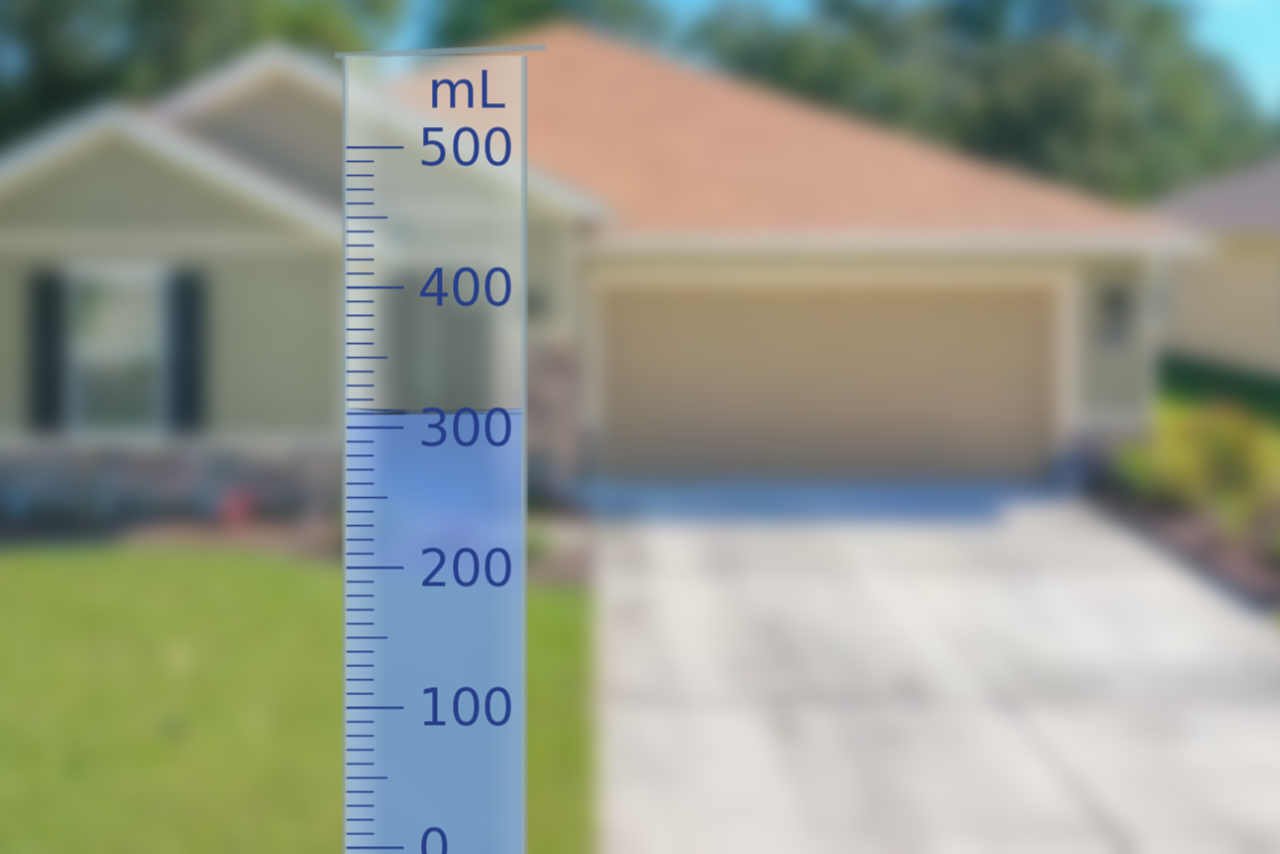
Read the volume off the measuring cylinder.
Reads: 310 mL
